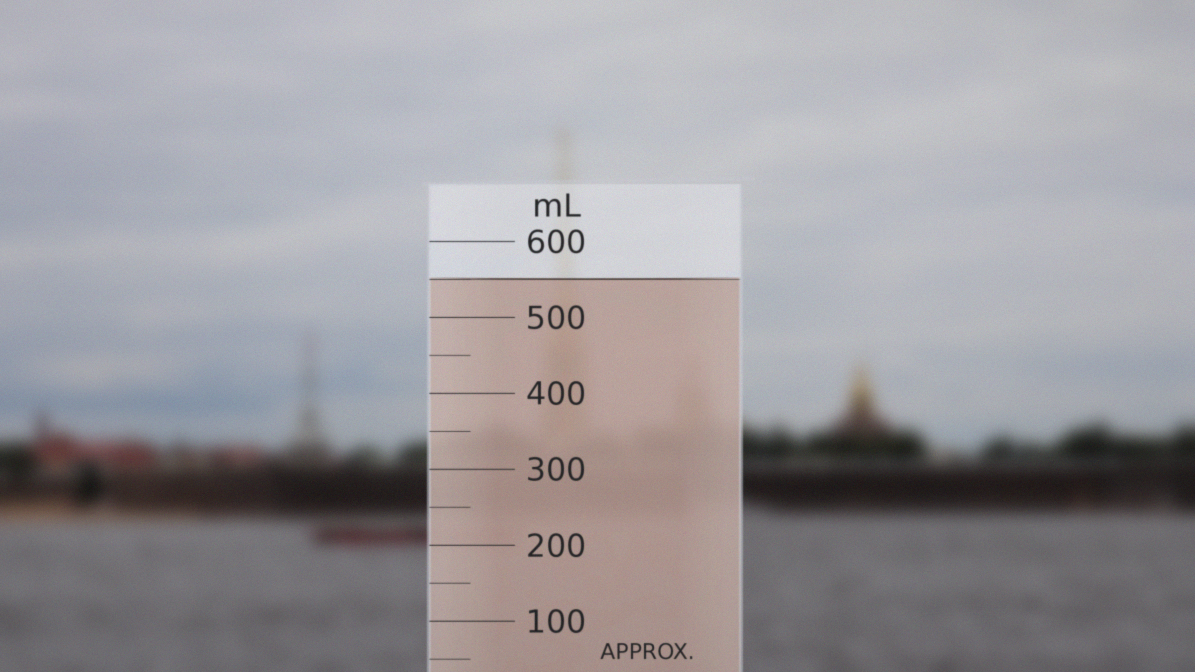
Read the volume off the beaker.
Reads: 550 mL
